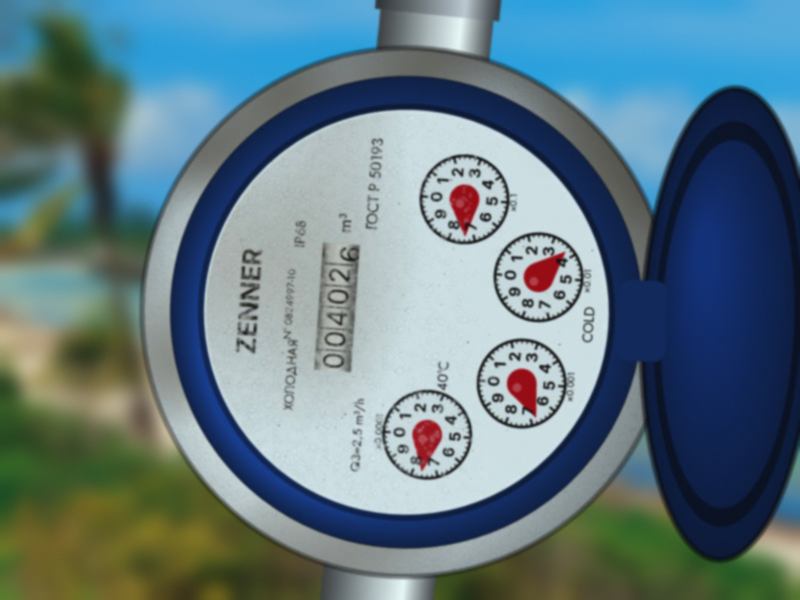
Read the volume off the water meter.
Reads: 4025.7367 m³
